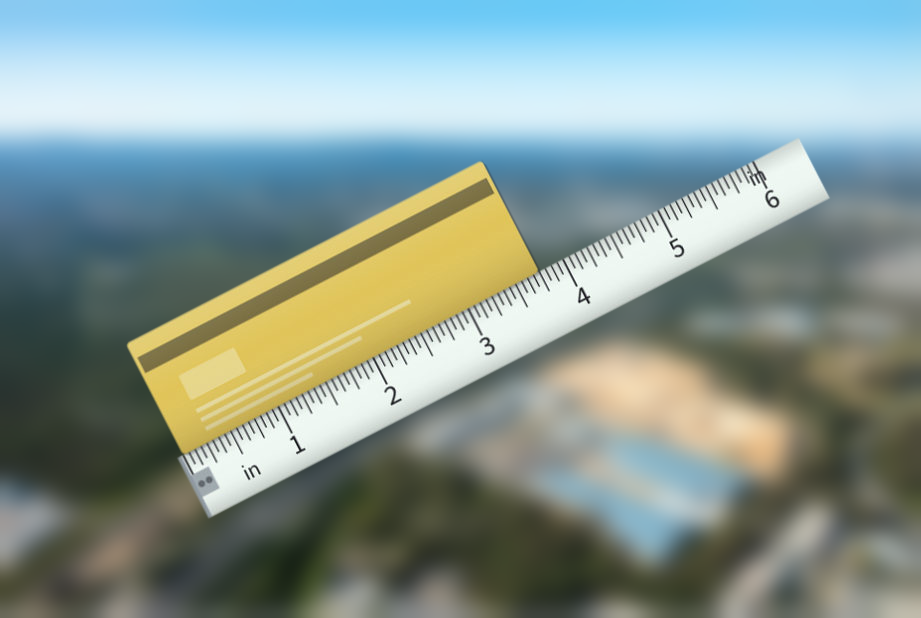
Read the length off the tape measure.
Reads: 3.75 in
